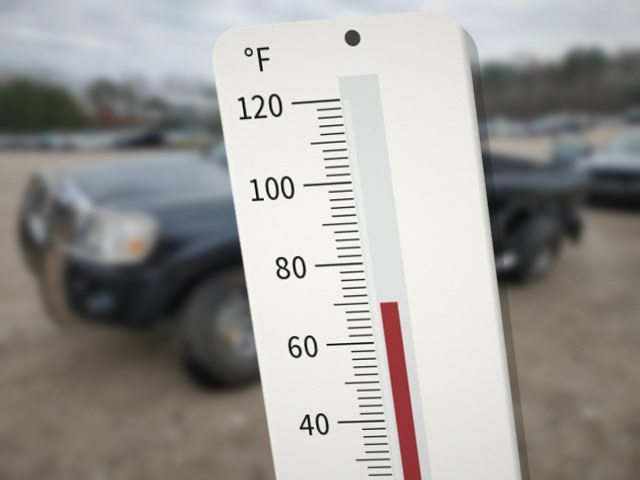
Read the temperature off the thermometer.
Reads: 70 °F
